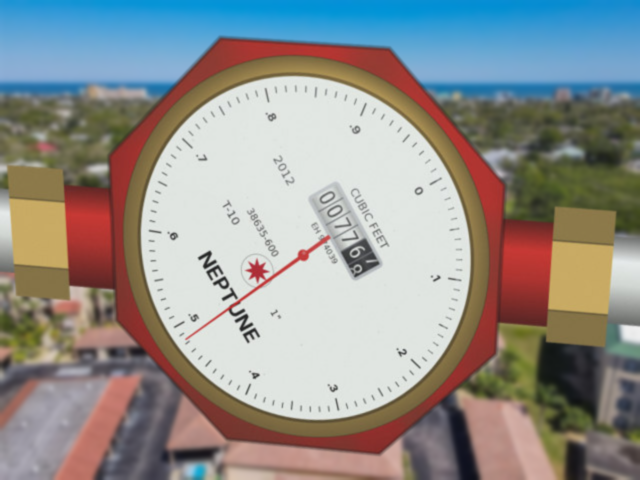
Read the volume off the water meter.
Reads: 7767.48 ft³
